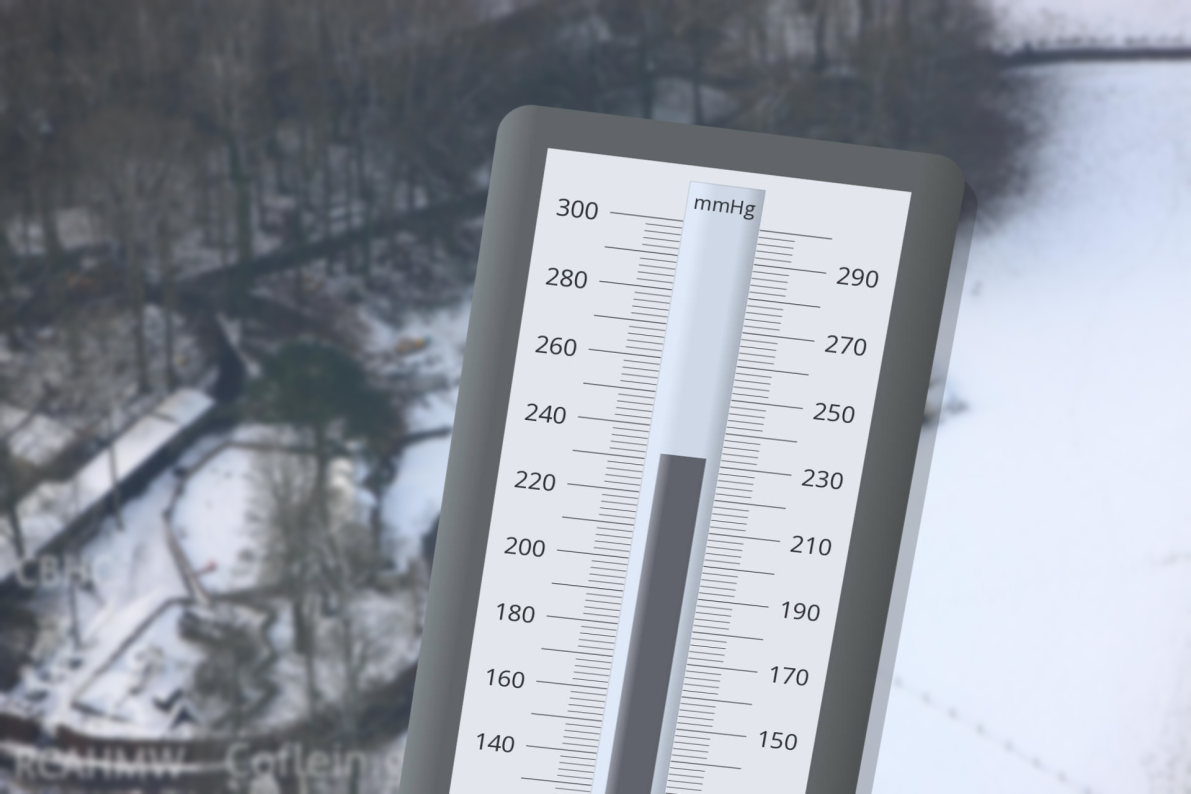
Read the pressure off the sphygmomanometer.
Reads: 232 mmHg
